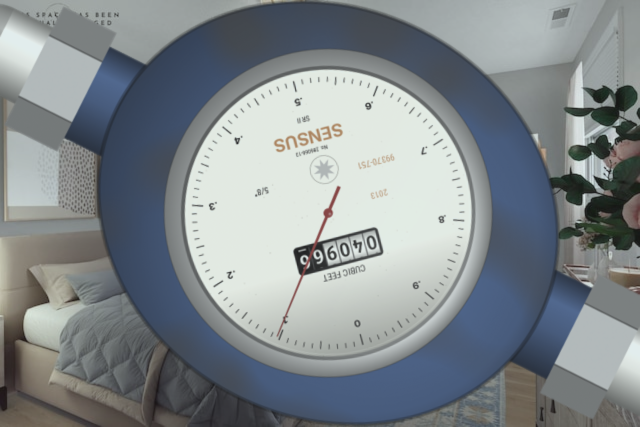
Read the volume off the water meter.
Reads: 40966.10 ft³
